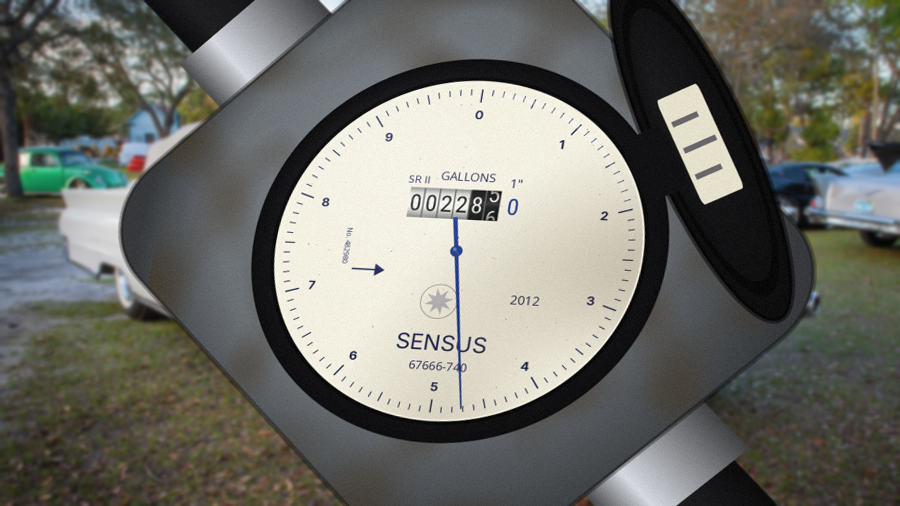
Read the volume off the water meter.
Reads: 22854.7 gal
